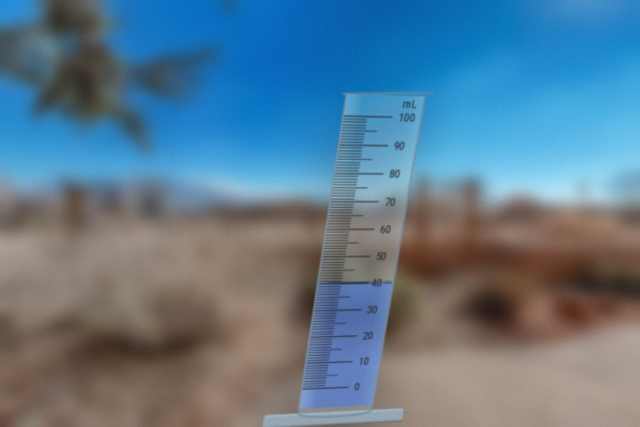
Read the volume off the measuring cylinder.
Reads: 40 mL
